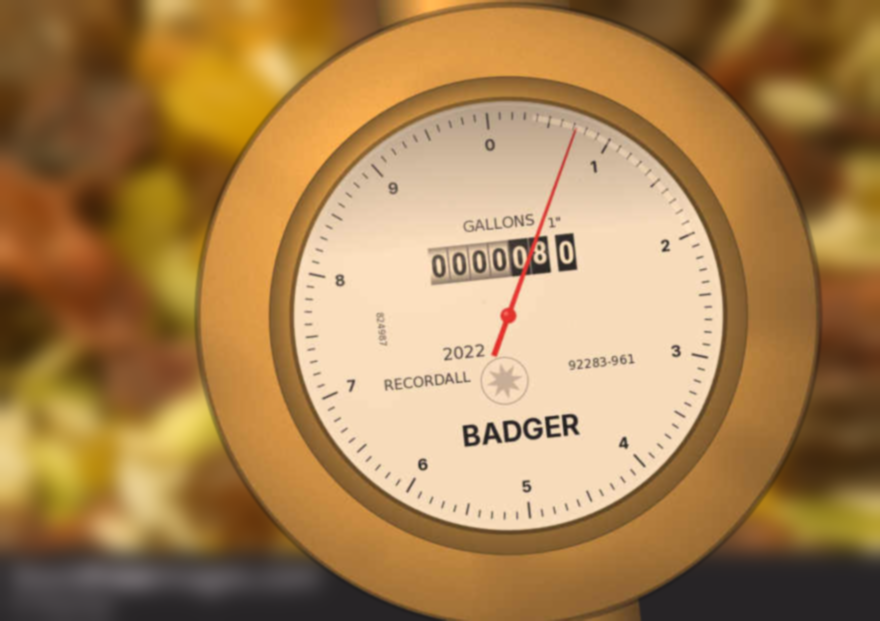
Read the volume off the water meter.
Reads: 80.7 gal
